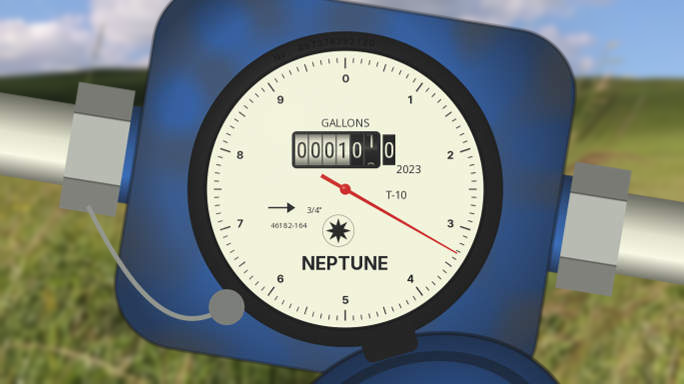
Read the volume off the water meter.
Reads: 1013.3 gal
